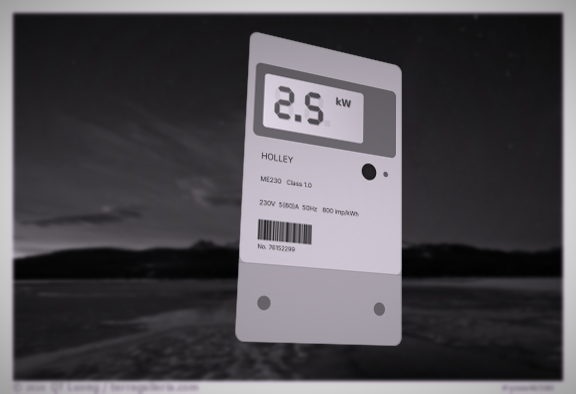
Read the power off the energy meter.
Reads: 2.5 kW
